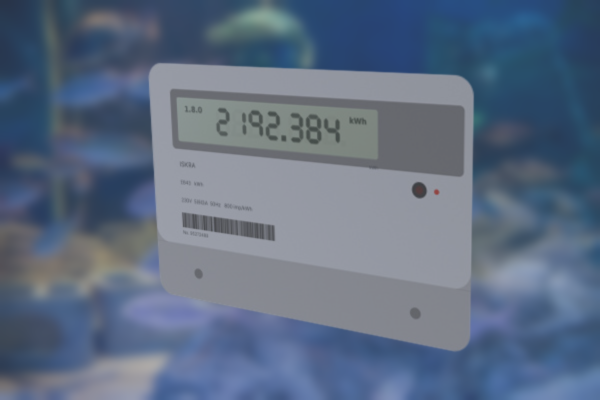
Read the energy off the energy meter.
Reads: 2192.384 kWh
